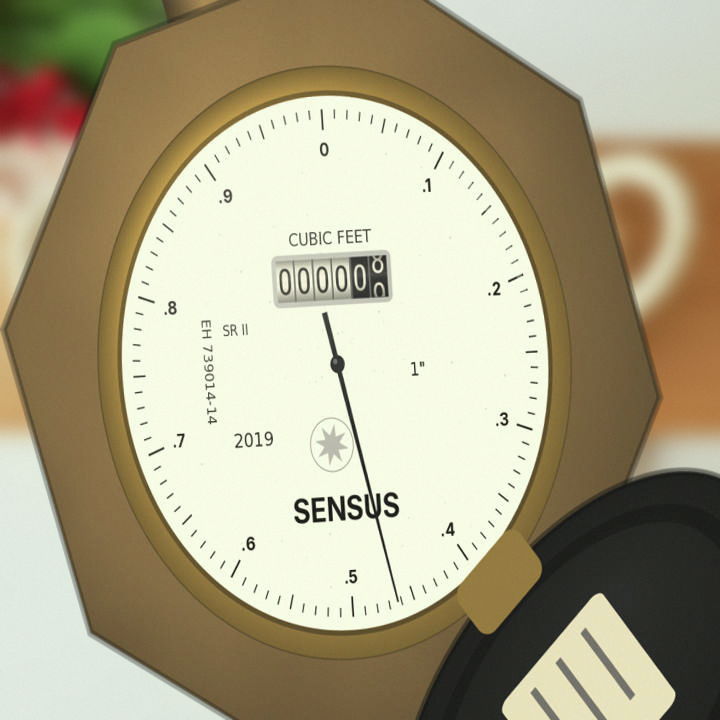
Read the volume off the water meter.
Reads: 8.46 ft³
